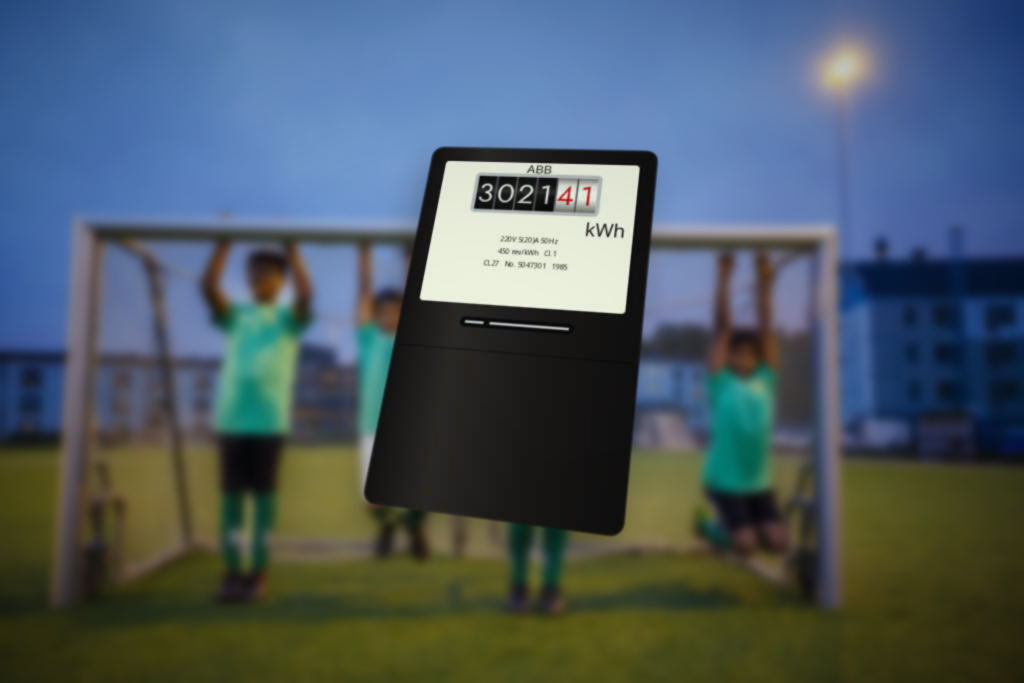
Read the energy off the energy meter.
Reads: 3021.41 kWh
